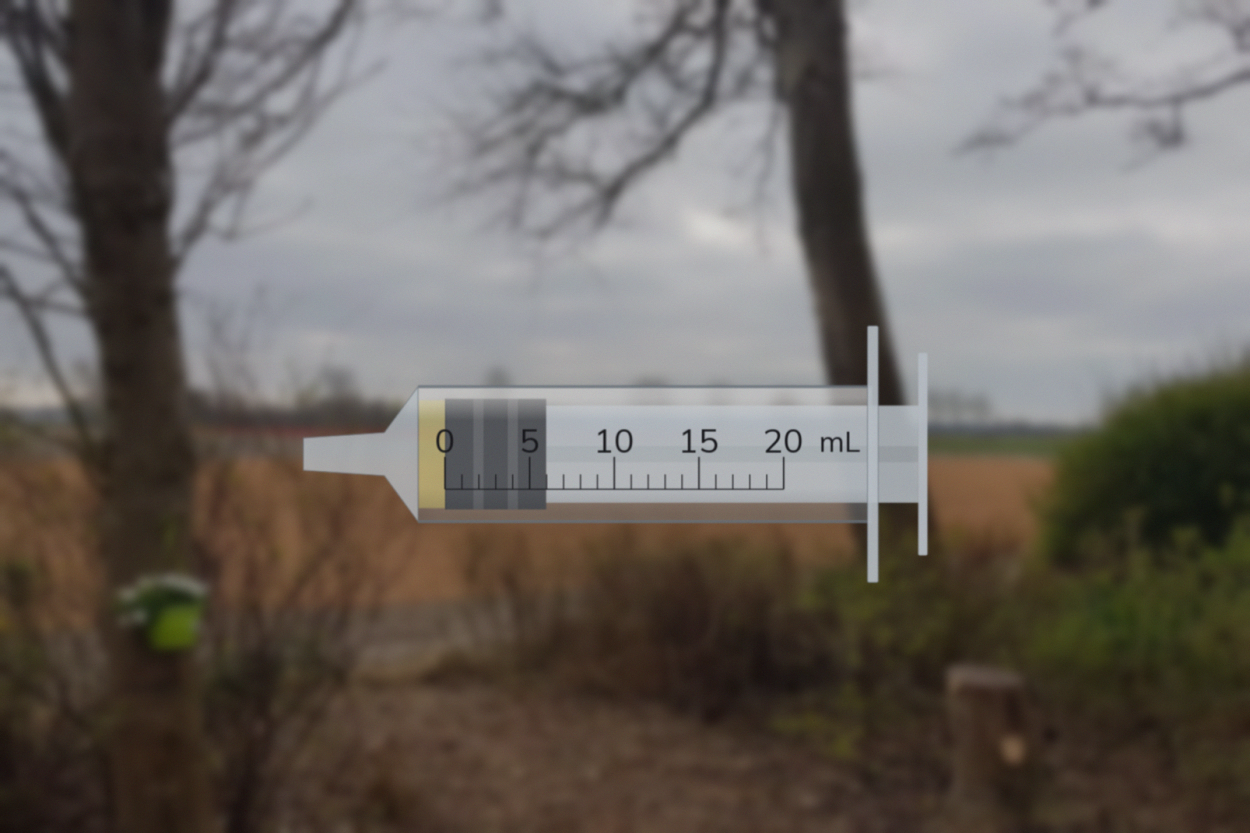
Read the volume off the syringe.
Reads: 0 mL
